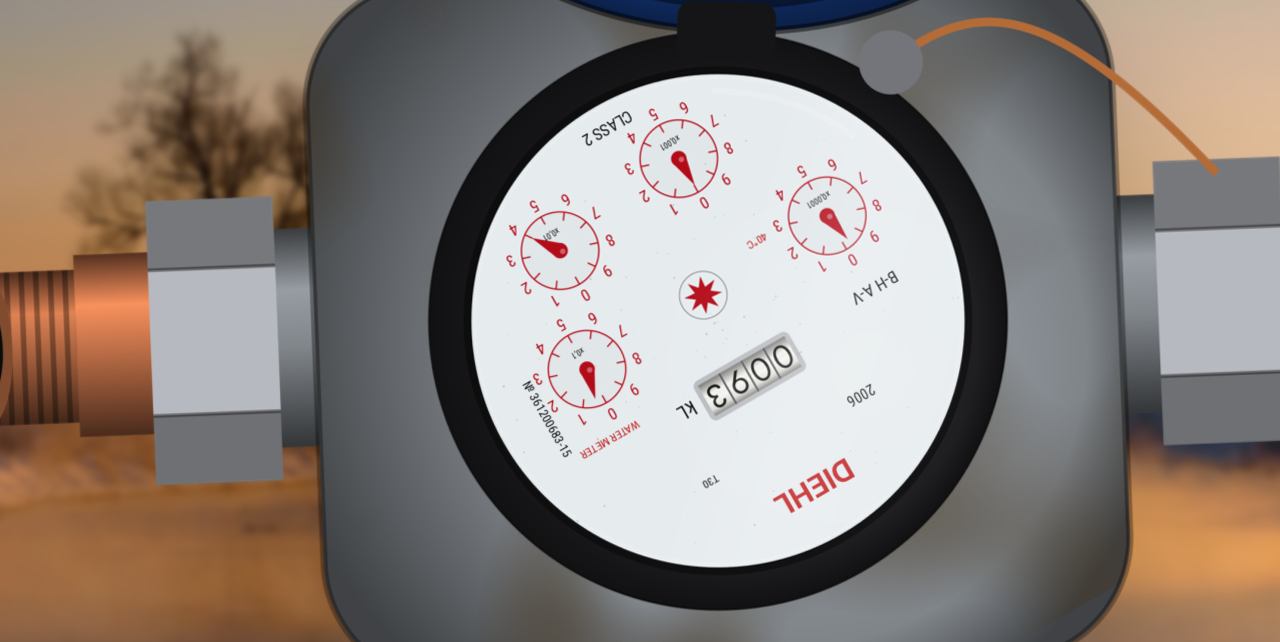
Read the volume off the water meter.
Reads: 93.0399 kL
